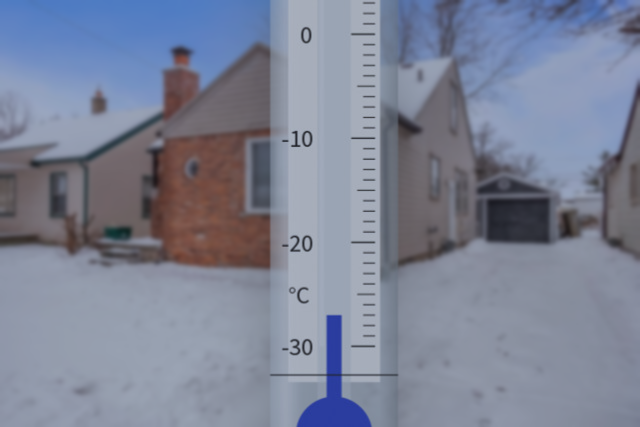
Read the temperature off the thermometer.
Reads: -27 °C
